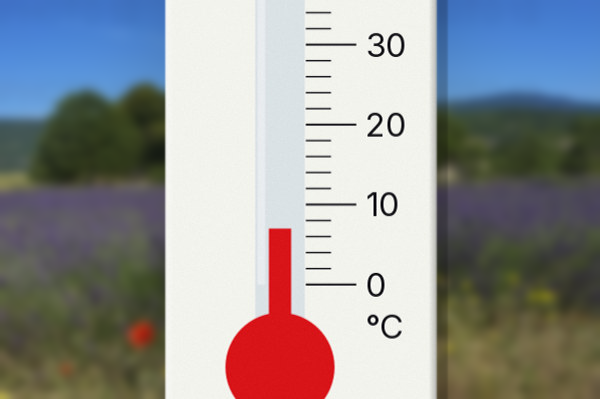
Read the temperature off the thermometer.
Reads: 7 °C
